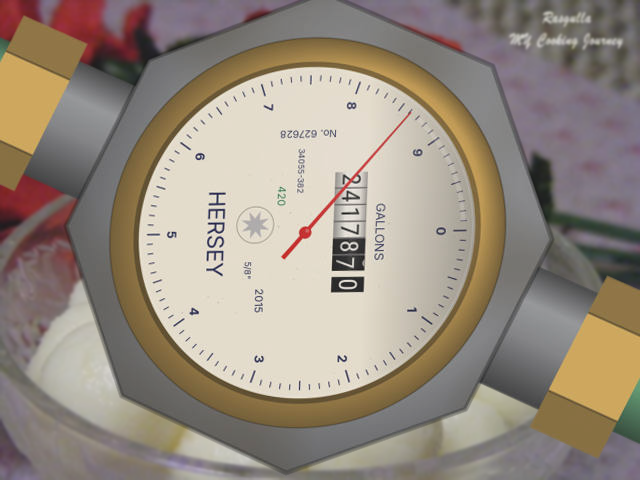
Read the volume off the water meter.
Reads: 2417868.6 gal
